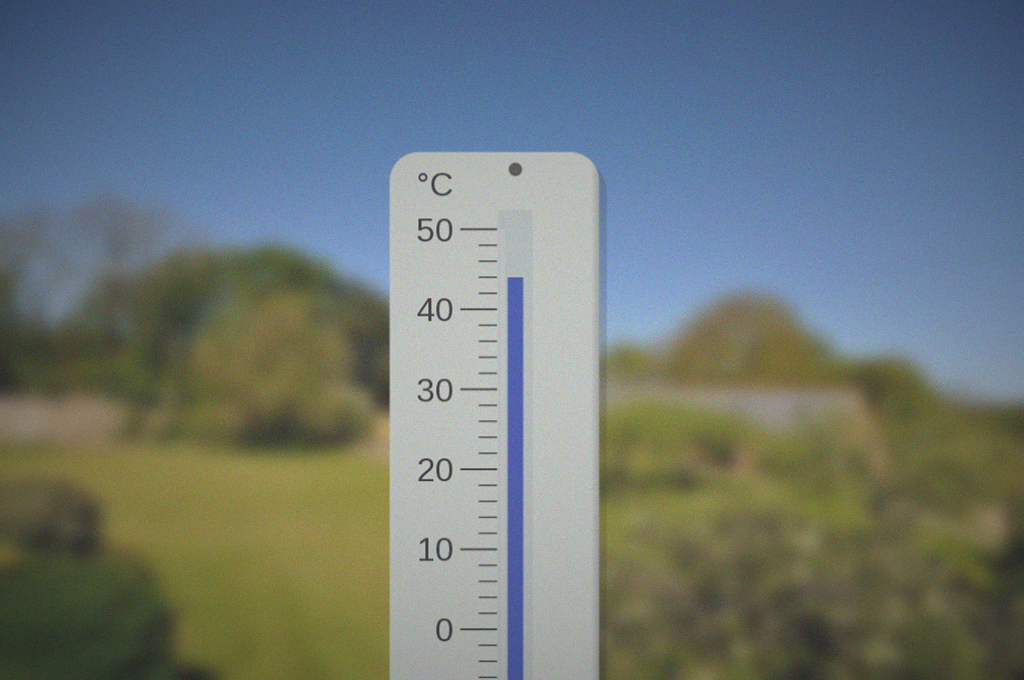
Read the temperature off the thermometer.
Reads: 44 °C
